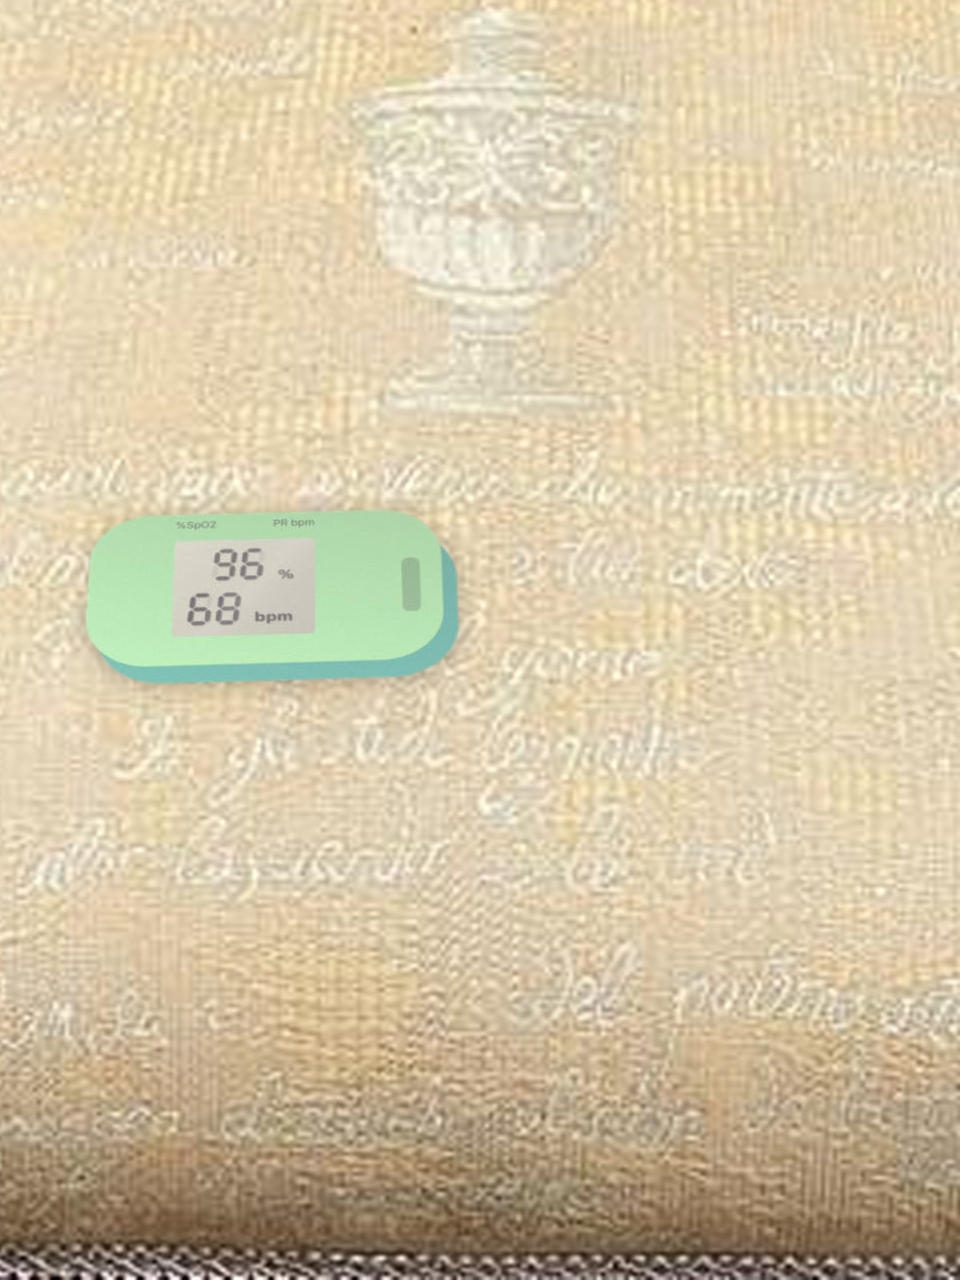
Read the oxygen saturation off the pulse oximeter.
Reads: 96 %
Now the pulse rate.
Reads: 68 bpm
